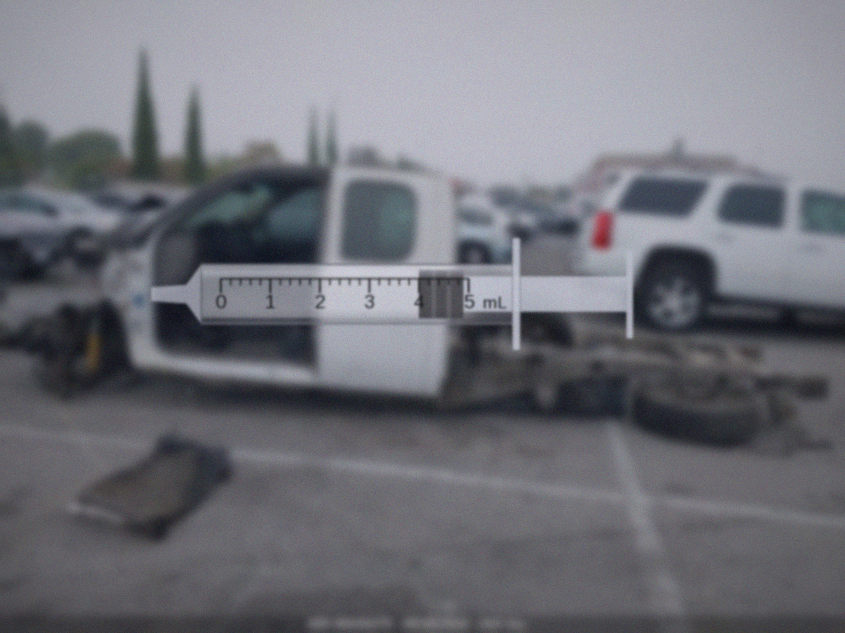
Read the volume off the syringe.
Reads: 4 mL
